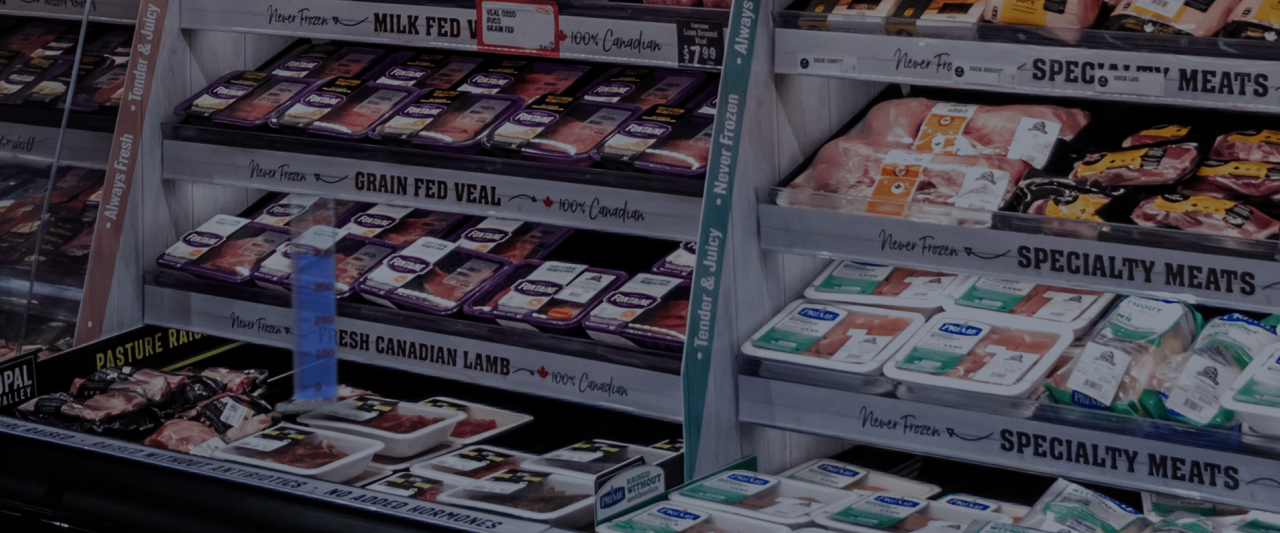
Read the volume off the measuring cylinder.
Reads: 400 mL
